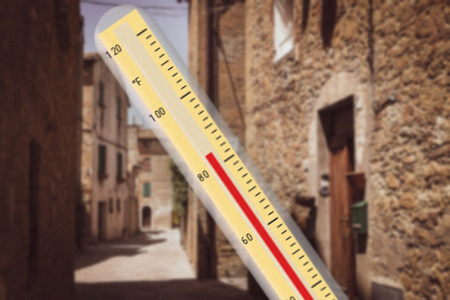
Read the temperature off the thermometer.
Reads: 84 °F
